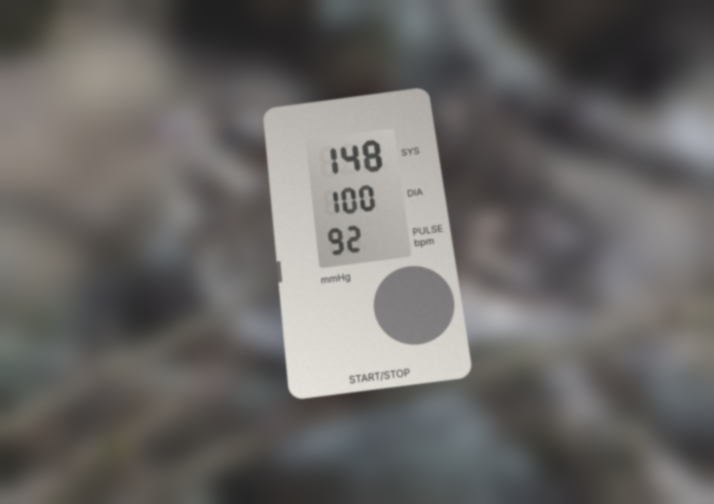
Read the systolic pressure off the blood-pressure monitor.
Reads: 148 mmHg
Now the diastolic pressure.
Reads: 100 mmHg
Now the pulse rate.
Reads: 92 bpm
